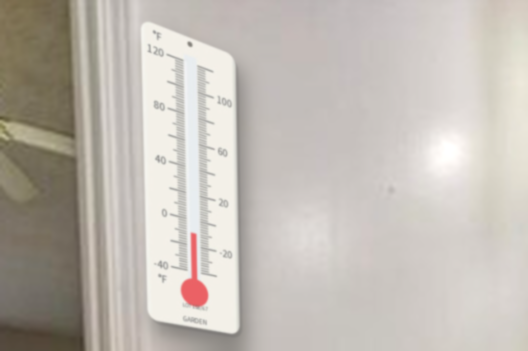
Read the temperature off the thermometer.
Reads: -10 °F
